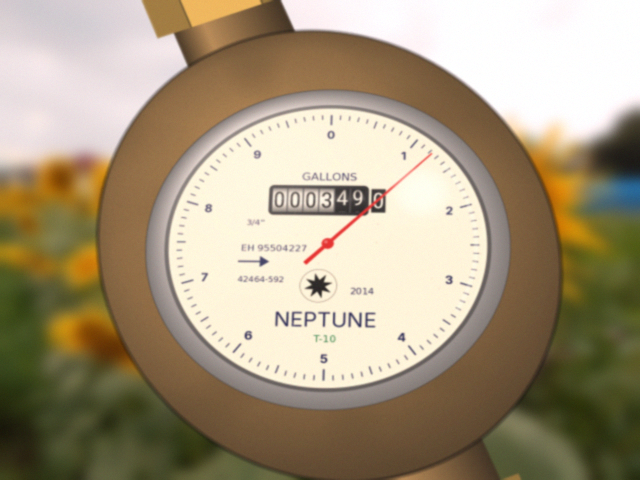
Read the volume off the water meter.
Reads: 3491.2 gal
